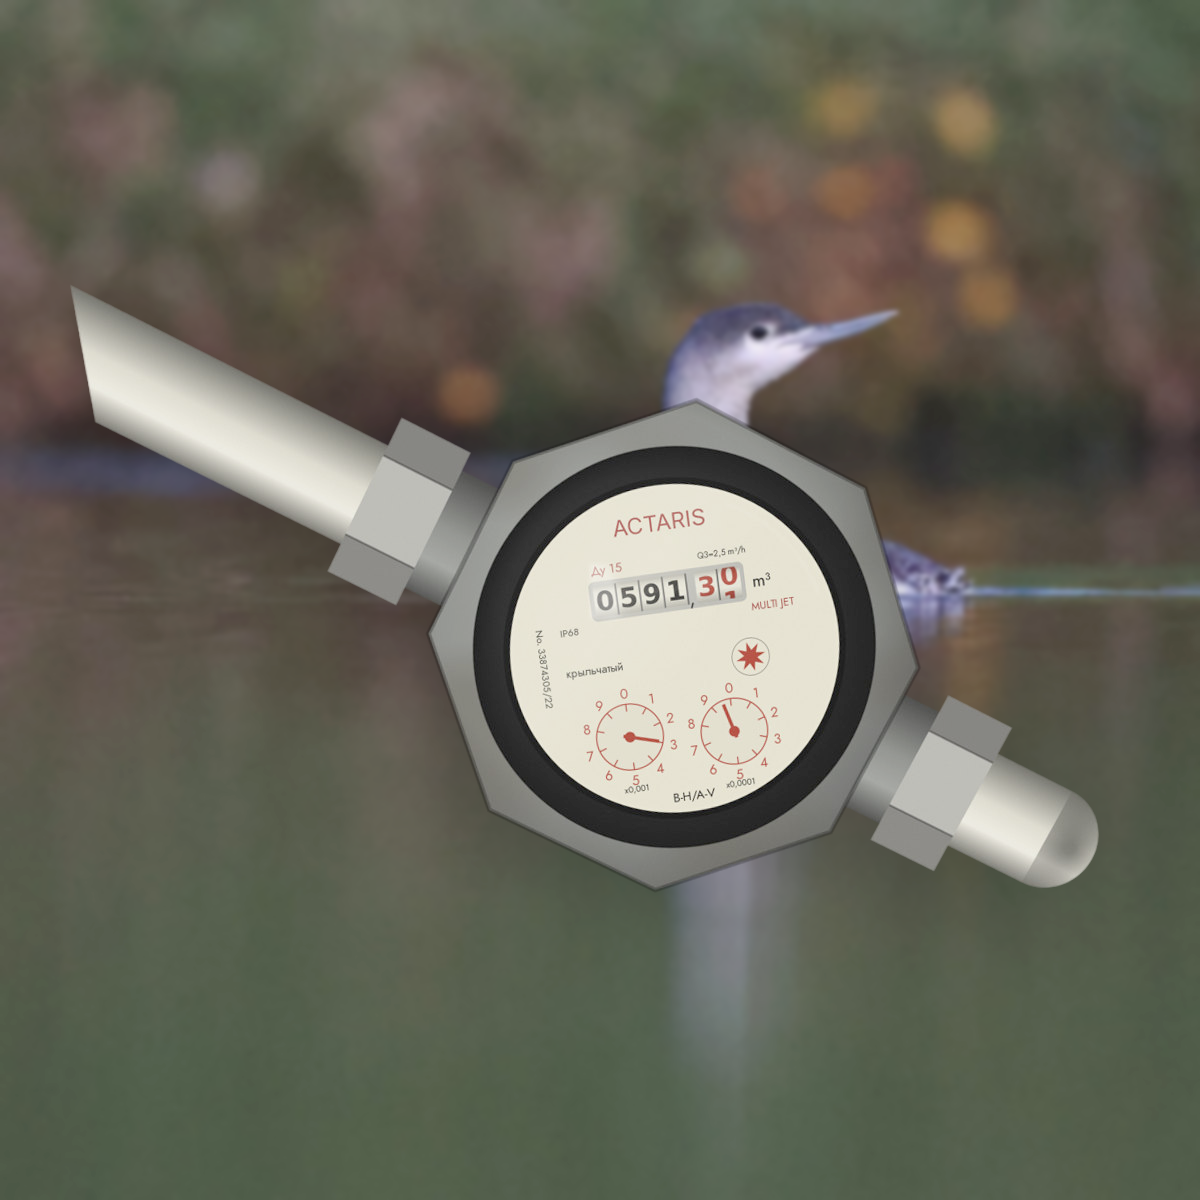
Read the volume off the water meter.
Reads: 591.3029 m³
